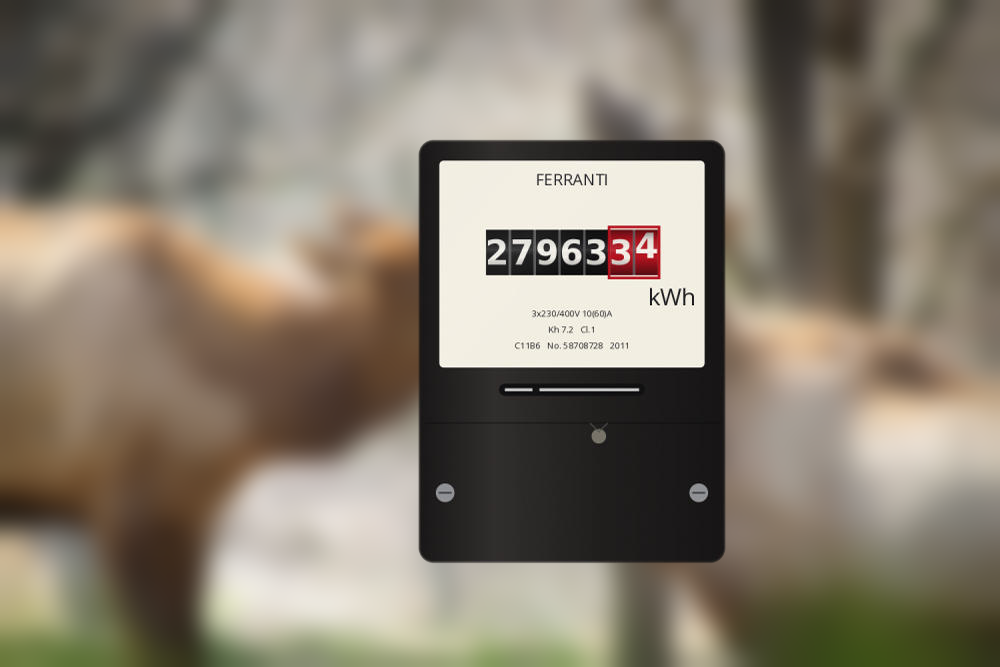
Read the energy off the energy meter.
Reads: 27963.34 kWh
